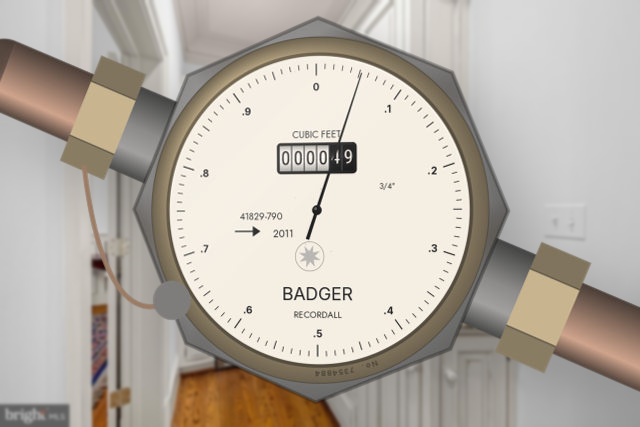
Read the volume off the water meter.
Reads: 49.05 ft³
